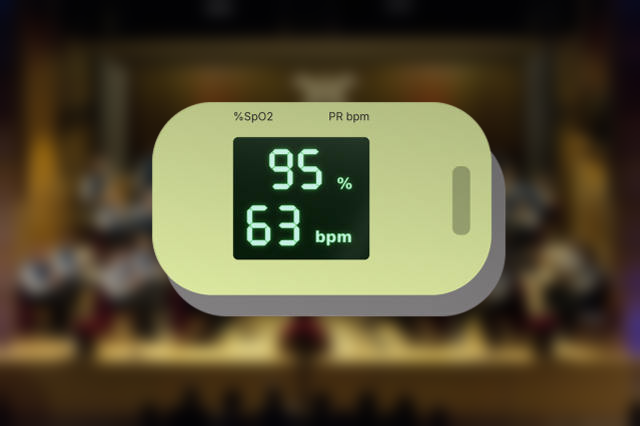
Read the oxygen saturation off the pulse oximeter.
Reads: 95 %
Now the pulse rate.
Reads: 63 bpm
